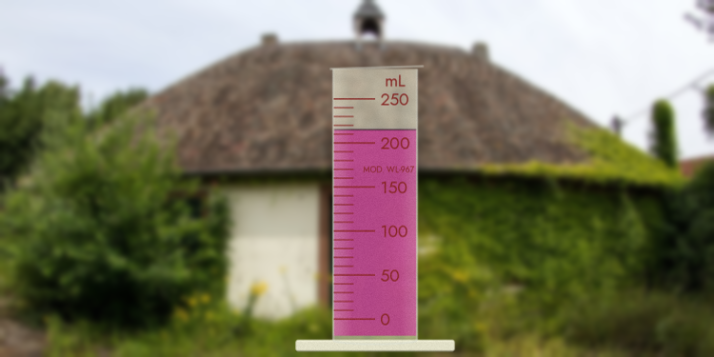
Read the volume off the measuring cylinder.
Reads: 215 mL
